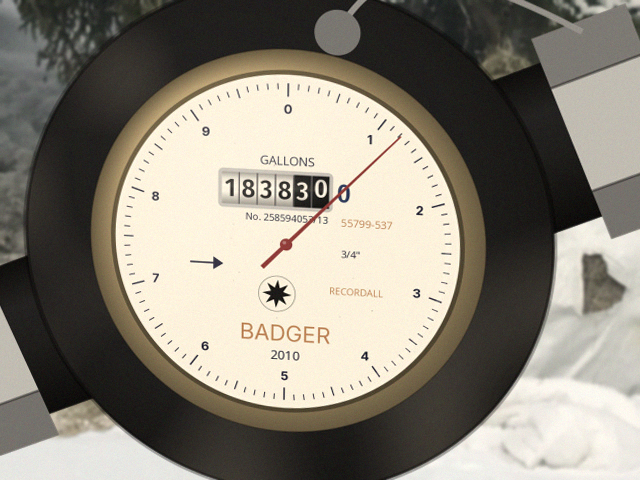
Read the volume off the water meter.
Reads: 1838301.2 gal
